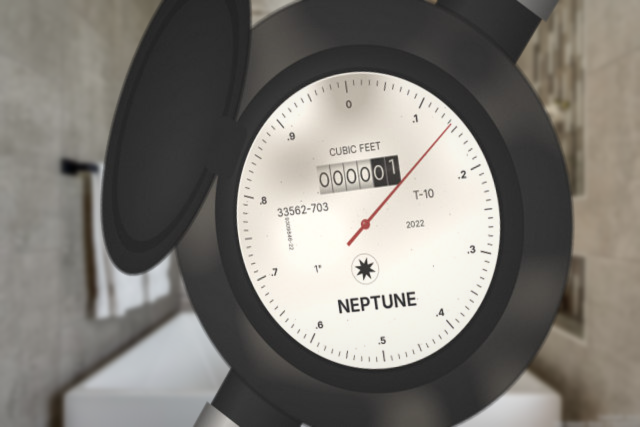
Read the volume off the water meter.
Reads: 1.14 ft³
